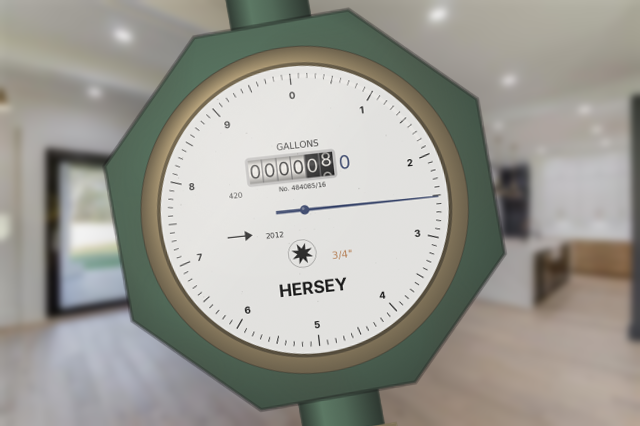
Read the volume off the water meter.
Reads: 82.5 gal
